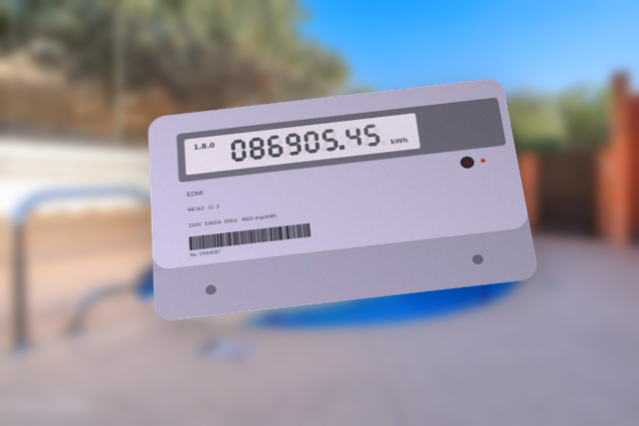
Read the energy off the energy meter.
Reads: 86905.45 kWh
